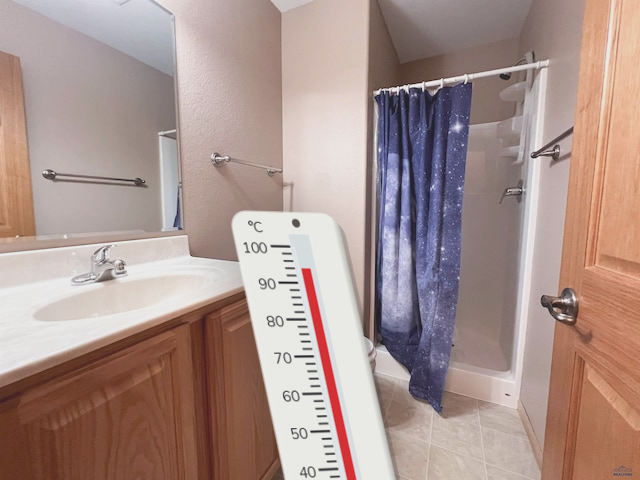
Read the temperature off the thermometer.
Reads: 94 °C
